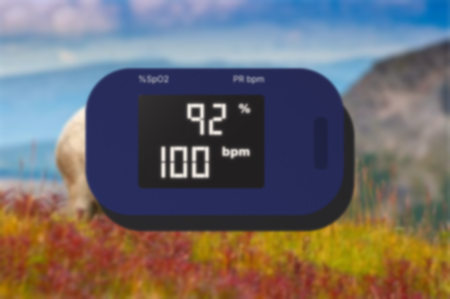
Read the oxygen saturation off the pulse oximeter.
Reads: 92 %
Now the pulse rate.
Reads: 100 bpm
